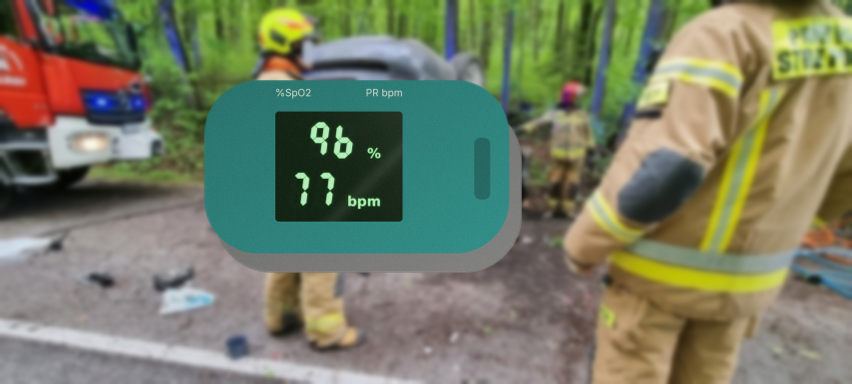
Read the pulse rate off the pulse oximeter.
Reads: 77 bpm
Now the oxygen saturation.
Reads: 96 %
